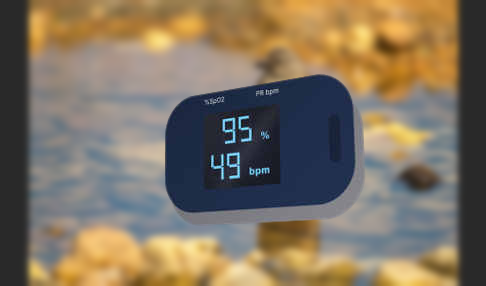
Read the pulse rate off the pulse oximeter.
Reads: 49 bpm
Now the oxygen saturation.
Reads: 95 %
